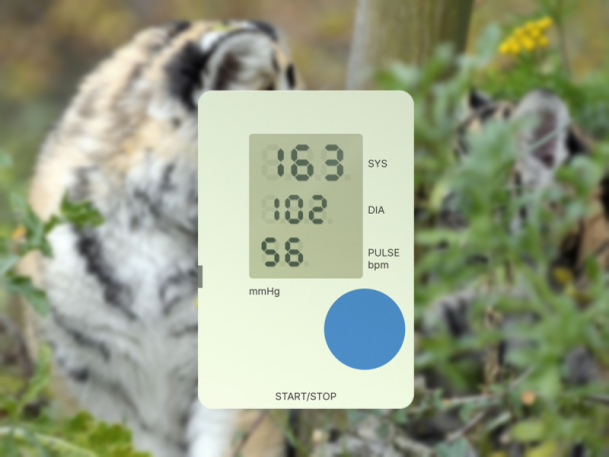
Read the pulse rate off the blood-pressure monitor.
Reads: 56 bpm
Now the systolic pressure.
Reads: 163 mmHg
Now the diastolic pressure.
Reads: 102 mmHg
